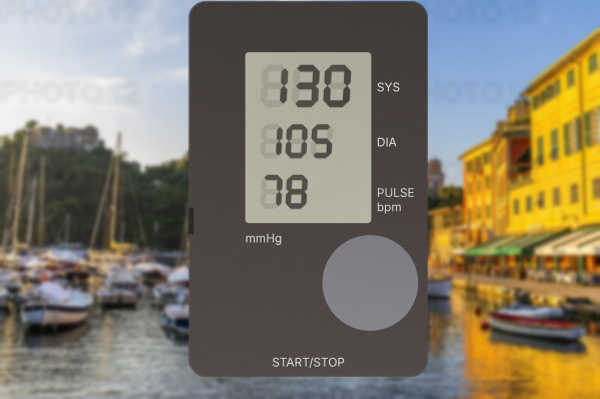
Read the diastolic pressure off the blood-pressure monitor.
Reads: 105 mmHg
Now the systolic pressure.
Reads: 130 mmHg
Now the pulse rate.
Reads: 78 bpm
